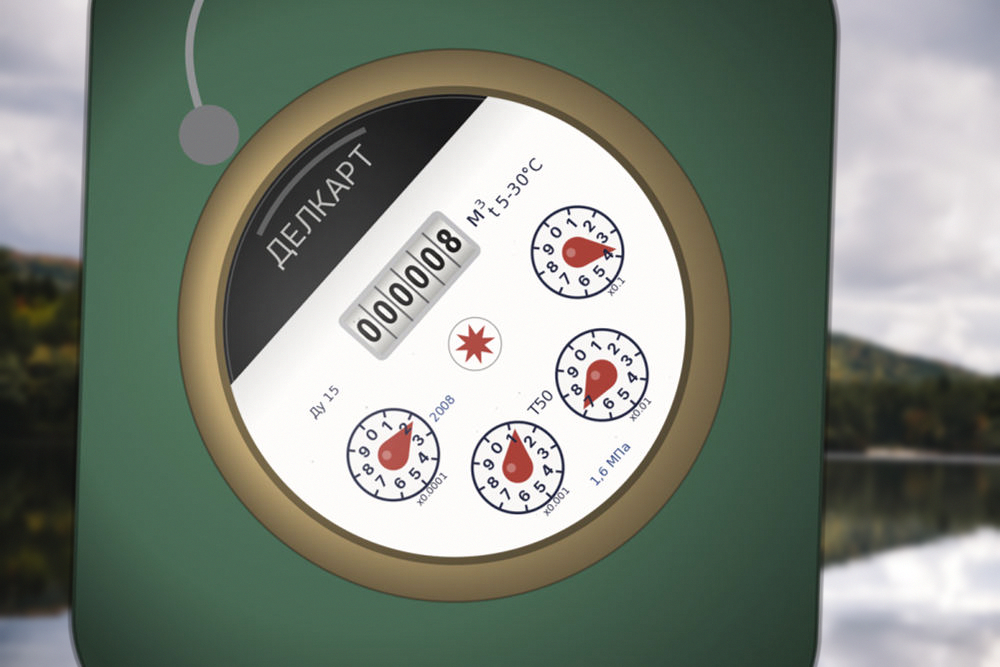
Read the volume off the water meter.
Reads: 8.3712 m³
